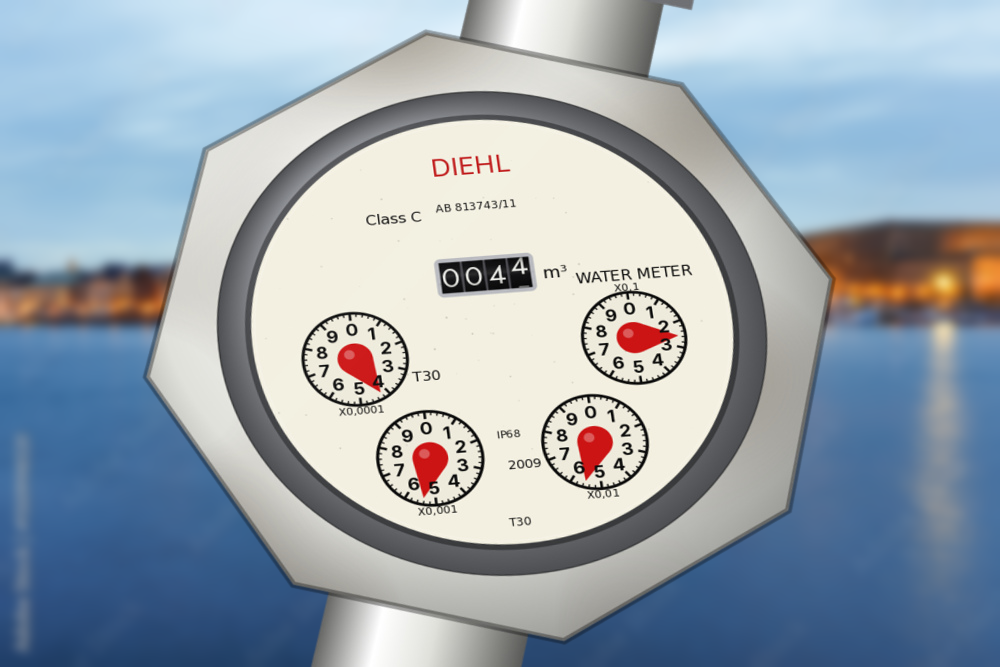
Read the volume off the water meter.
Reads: 44.2554 m³
